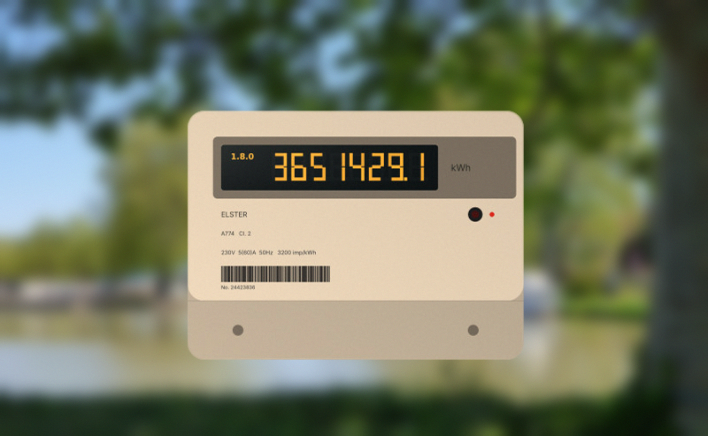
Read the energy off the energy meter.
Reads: 3651429.1 kWh
